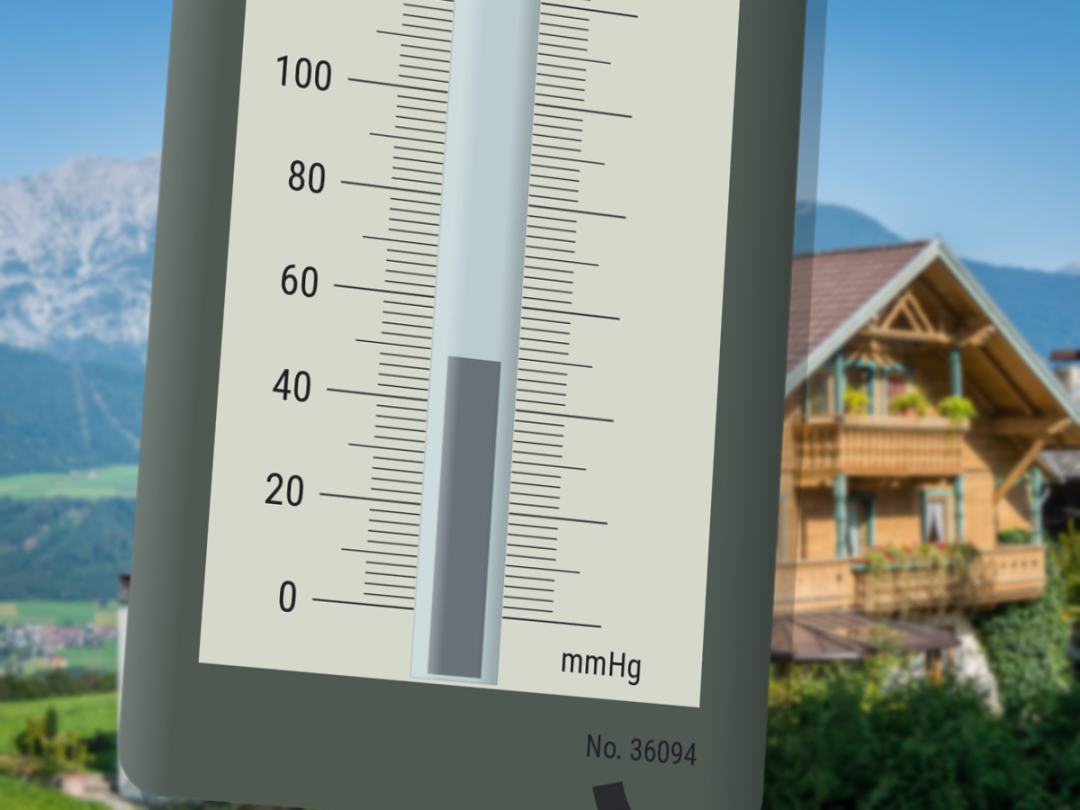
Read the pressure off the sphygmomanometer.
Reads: 49 mmHg
